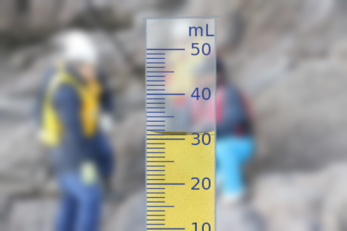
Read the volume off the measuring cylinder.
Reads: 31 mL
